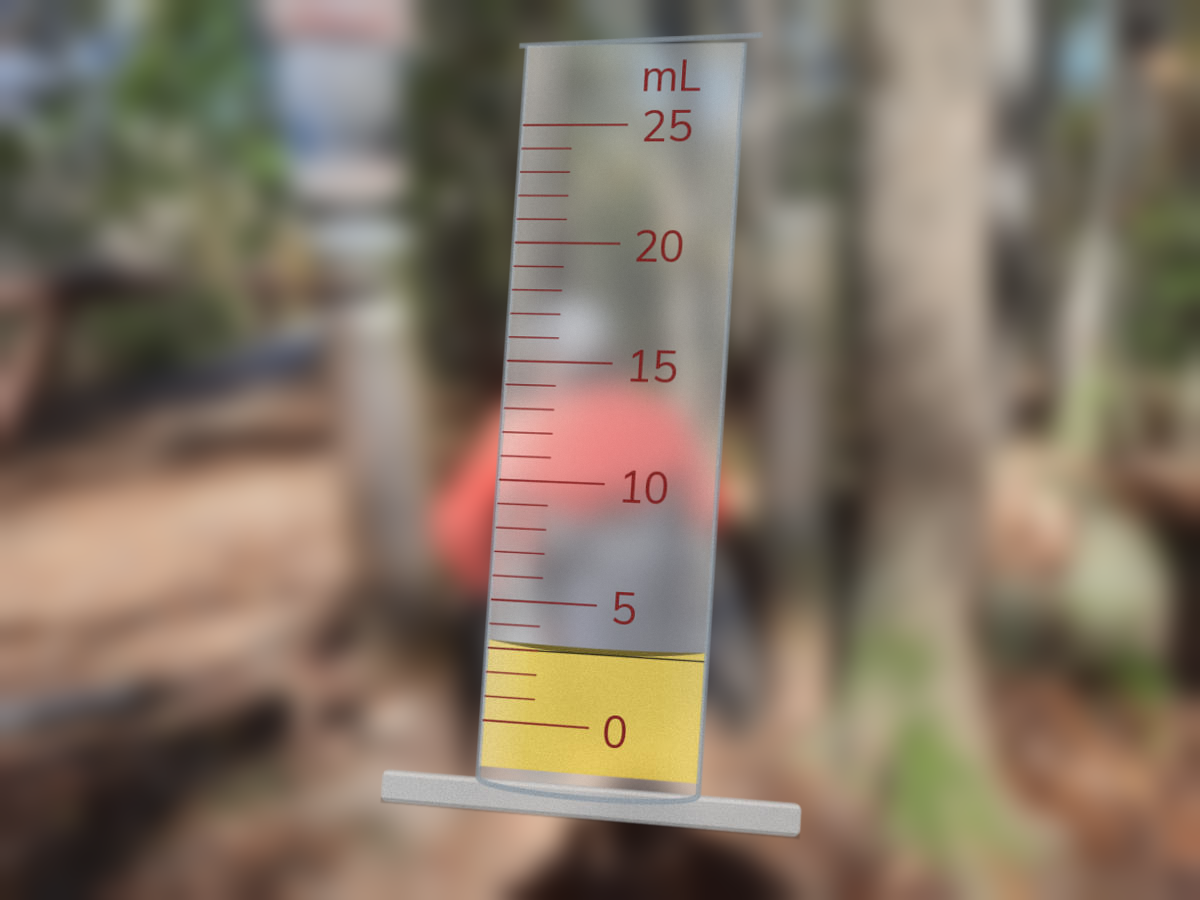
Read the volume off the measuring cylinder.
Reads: 3 mL
